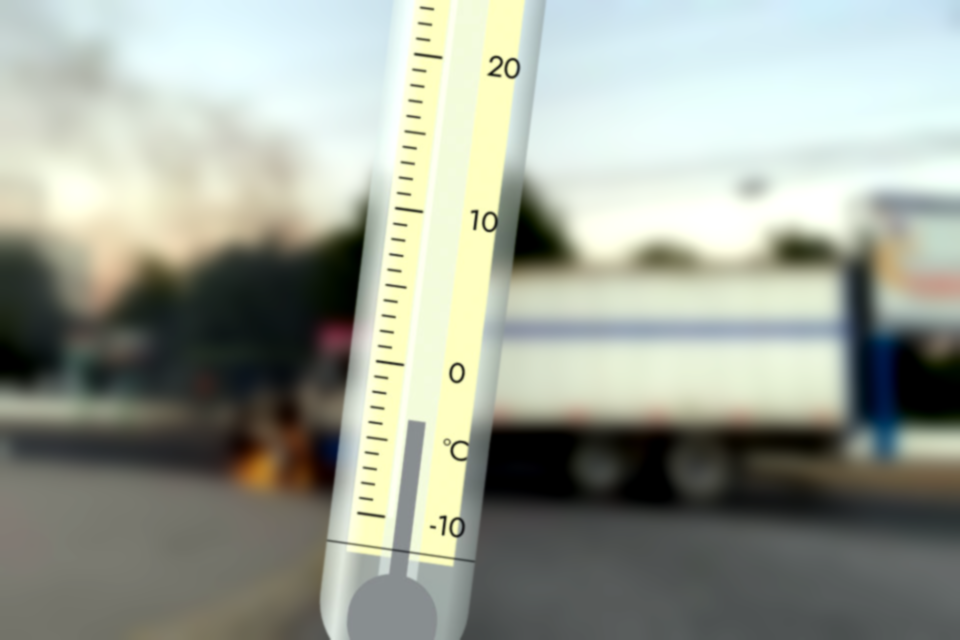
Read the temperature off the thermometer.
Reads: -3.5 °C
